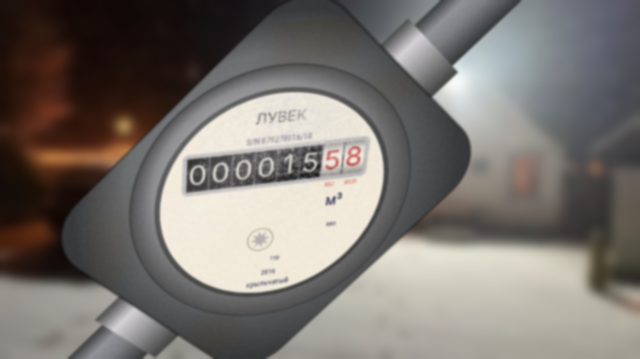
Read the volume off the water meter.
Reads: 15.58 m³
